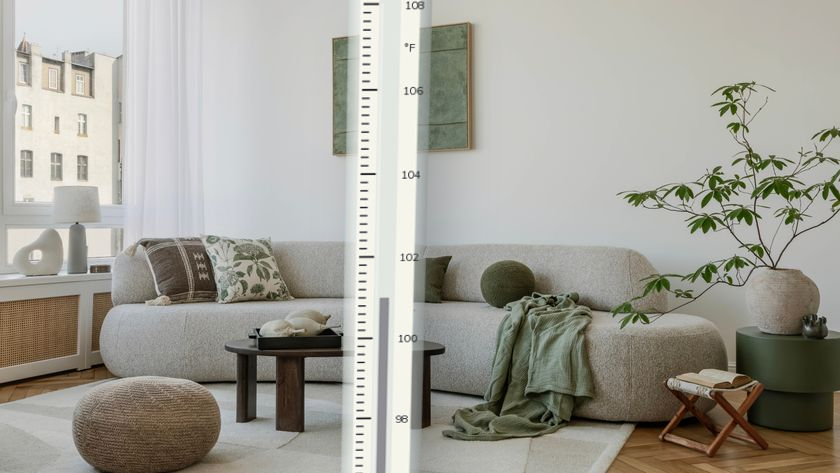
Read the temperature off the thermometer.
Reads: 101 °F
